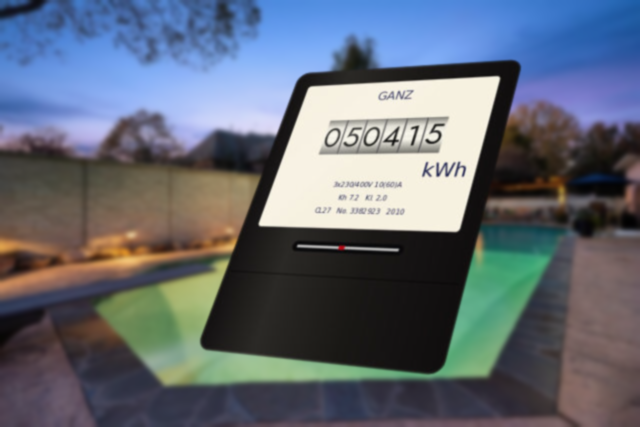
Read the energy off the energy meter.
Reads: 50415 kWh
